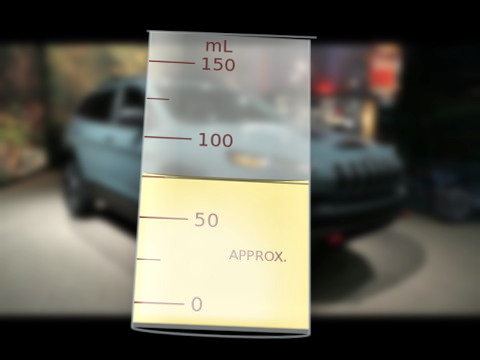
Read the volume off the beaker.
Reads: 75 mL
